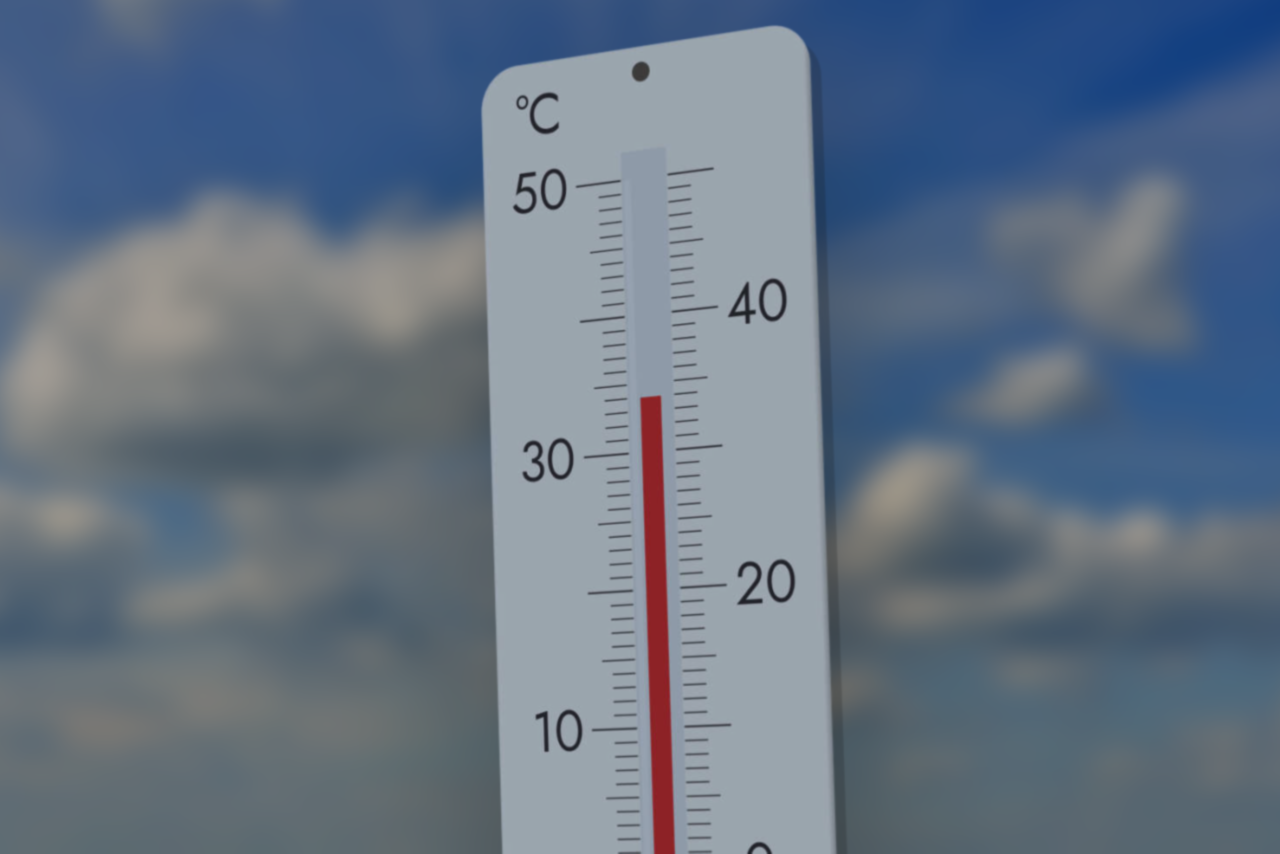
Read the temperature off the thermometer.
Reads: 34 °C
